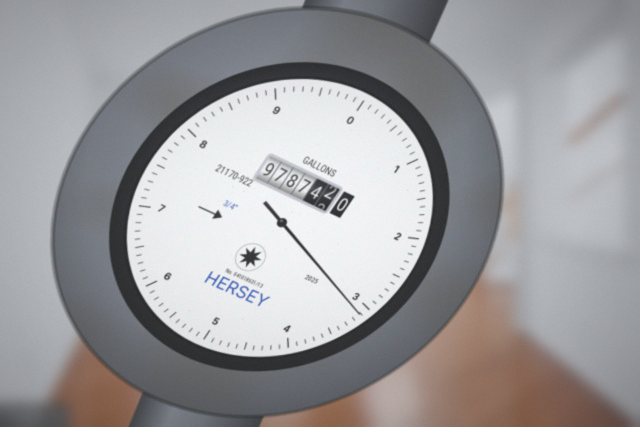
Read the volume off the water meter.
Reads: 9787423.1 gal
